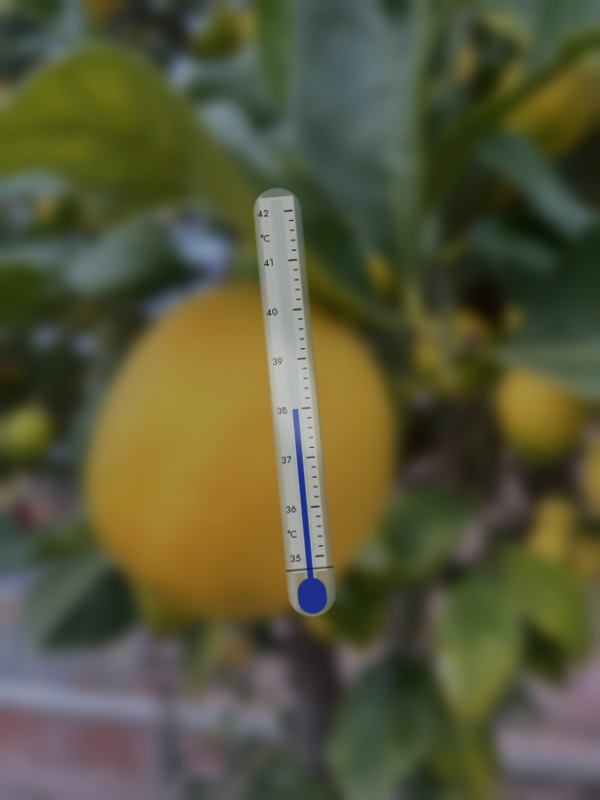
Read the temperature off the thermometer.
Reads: 38 °C
